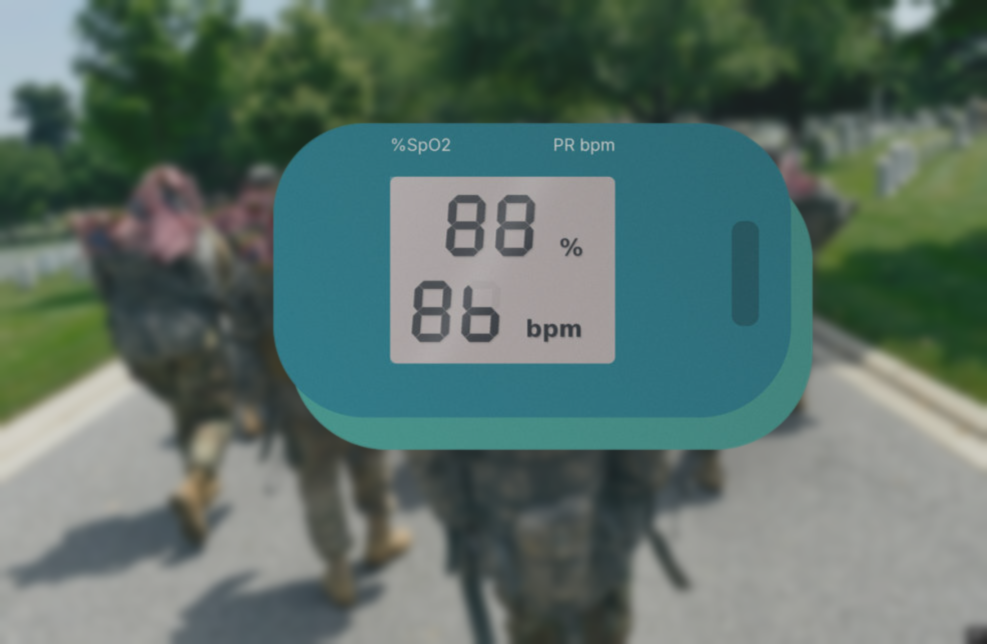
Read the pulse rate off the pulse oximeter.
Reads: 86 bpm
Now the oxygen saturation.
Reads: 88 %
